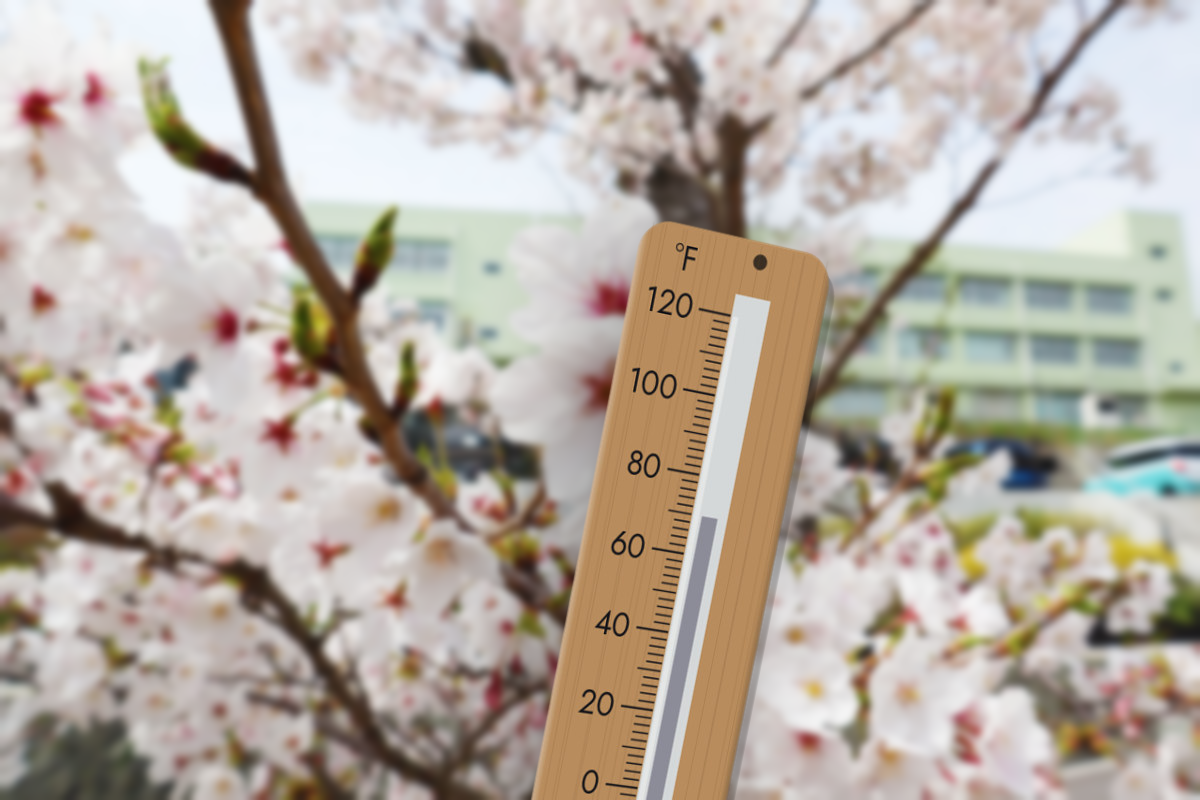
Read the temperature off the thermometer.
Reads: 70 °F
